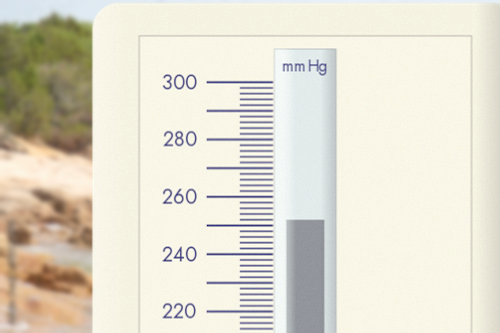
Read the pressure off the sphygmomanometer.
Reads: 252 mmHg
